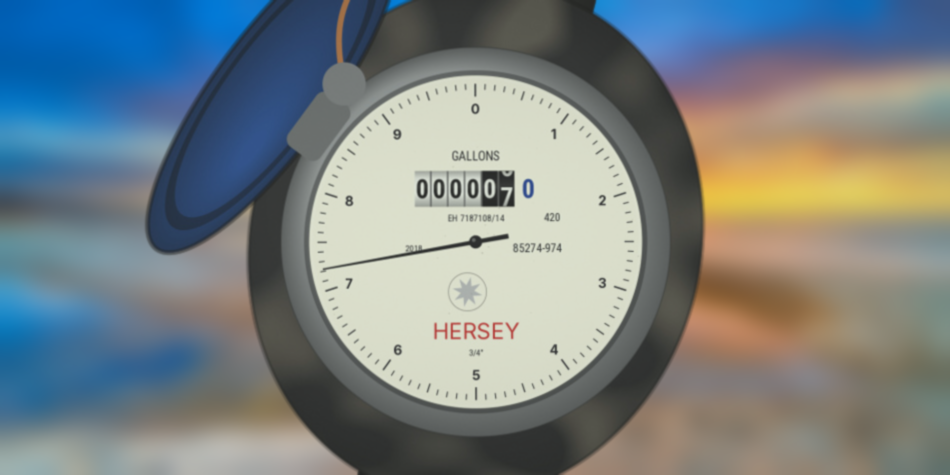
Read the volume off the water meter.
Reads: 67.2 gal
